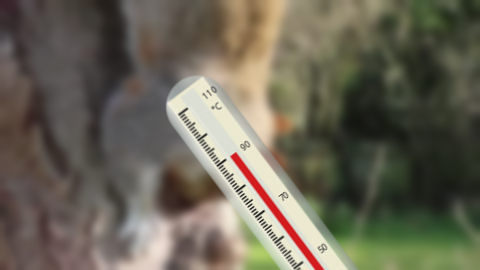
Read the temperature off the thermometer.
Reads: 90 °C
